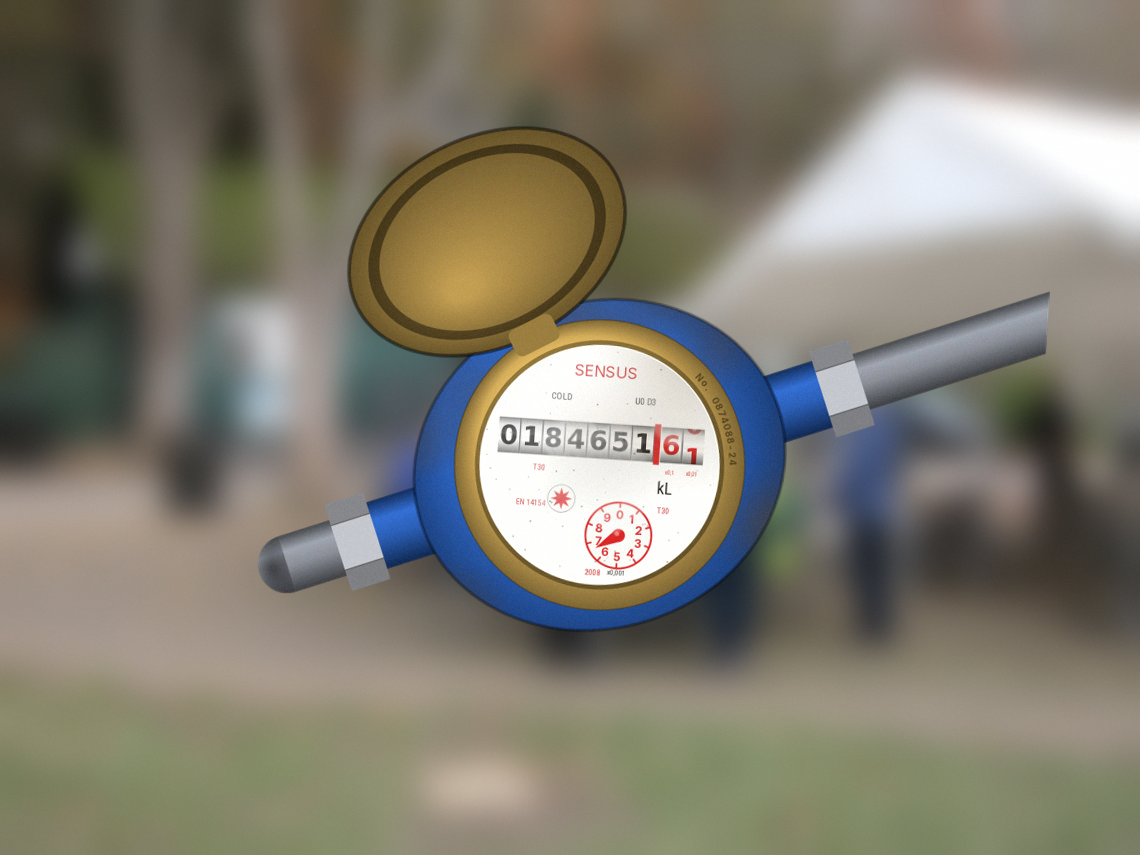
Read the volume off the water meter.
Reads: 184651.606 kL
